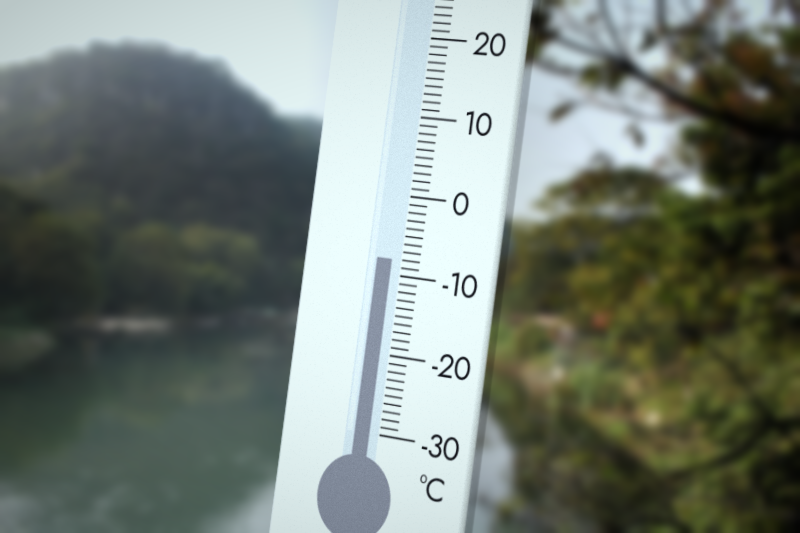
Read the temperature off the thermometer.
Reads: -8 °C
